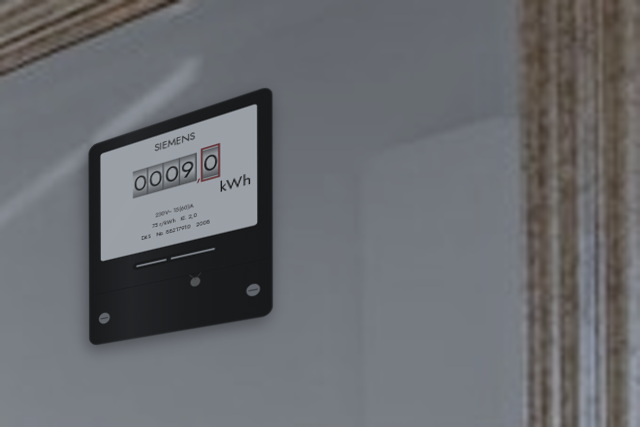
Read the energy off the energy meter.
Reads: 9.0 kWh
